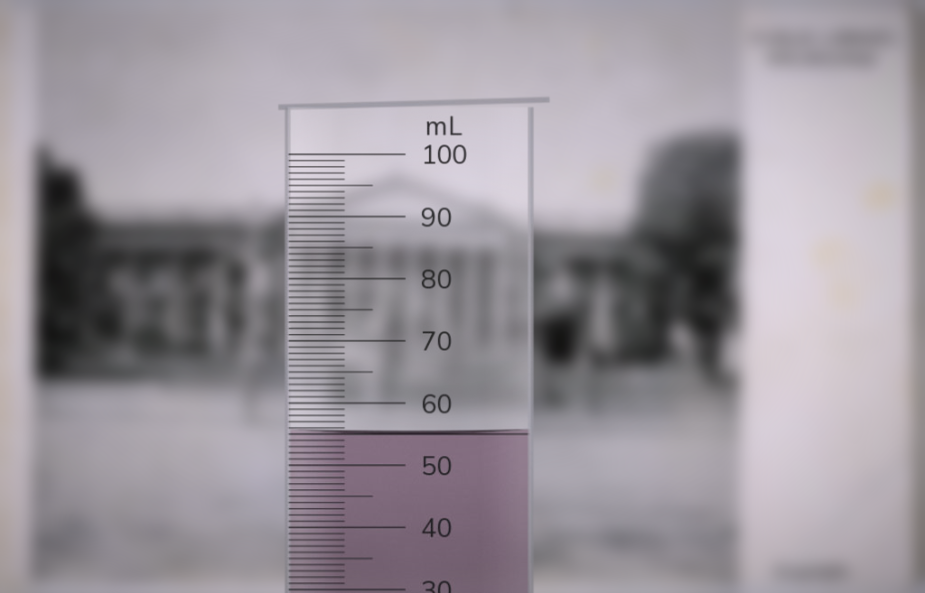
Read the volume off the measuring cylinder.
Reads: 55 mL
